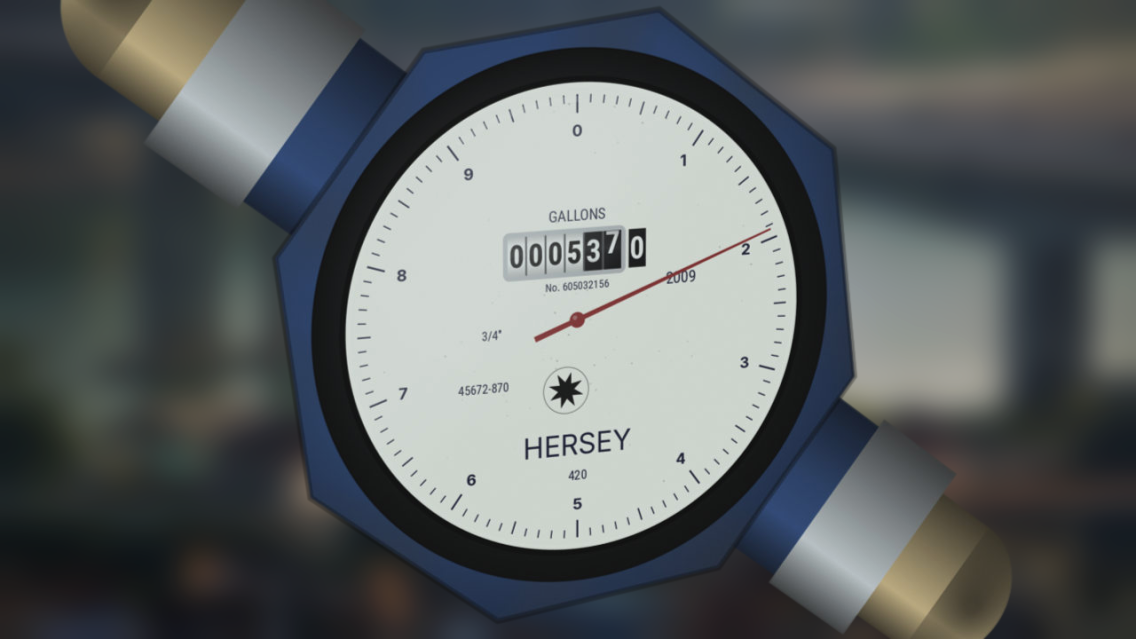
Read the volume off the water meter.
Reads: 5371.9 gal
